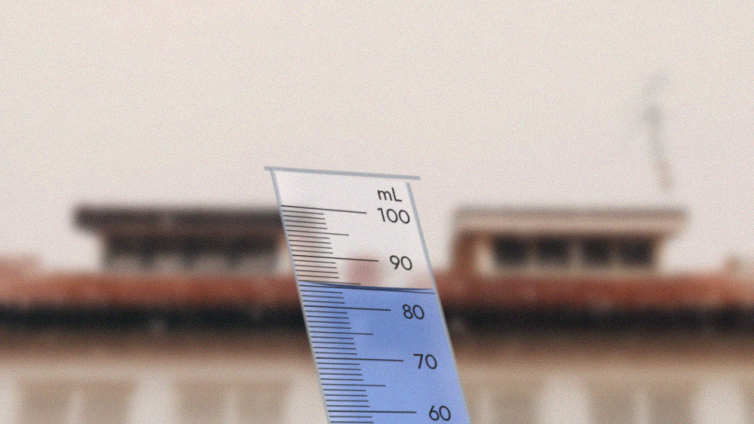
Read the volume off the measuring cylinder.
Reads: 84 mL
